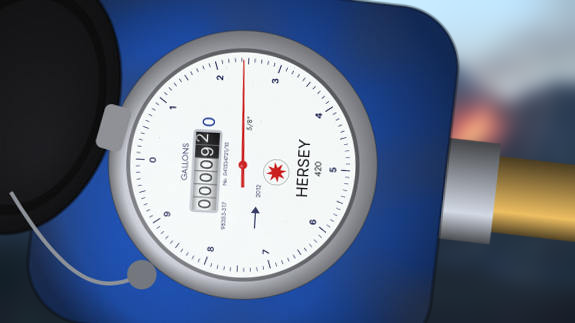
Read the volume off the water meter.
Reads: 922.4 gal
